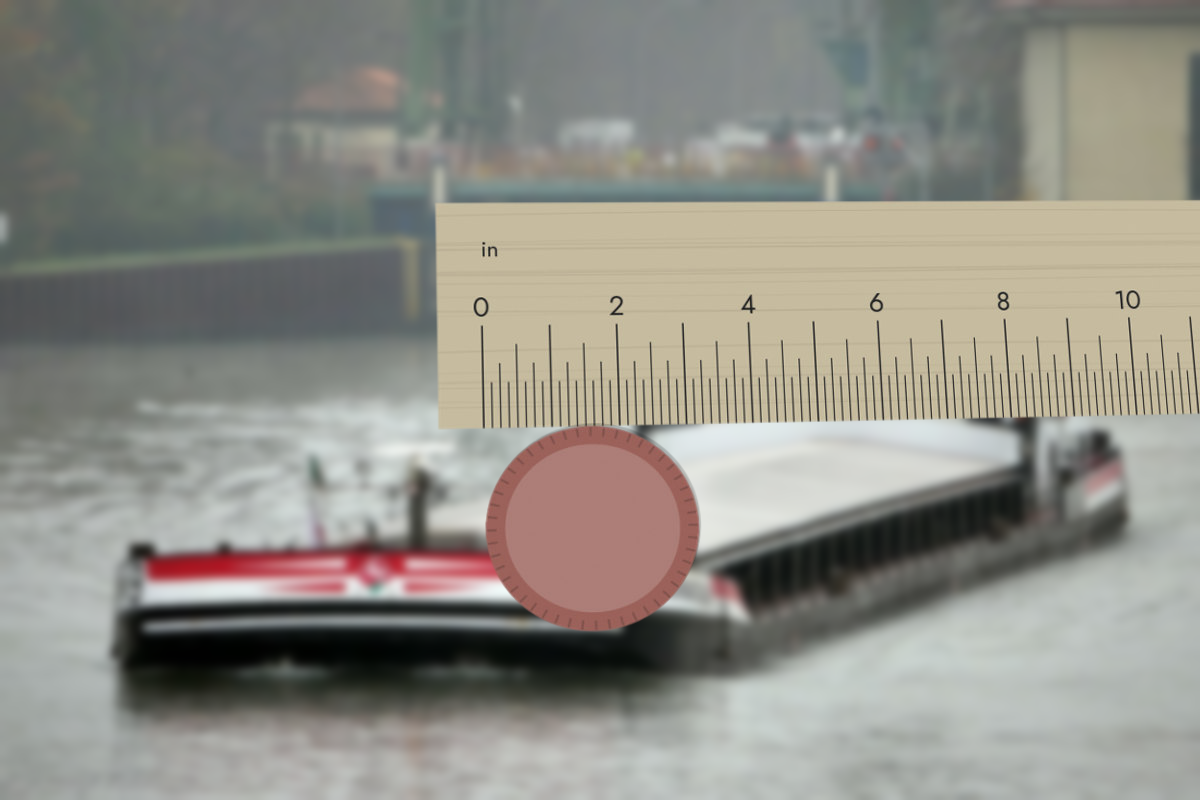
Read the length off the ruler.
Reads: 3.125 in
